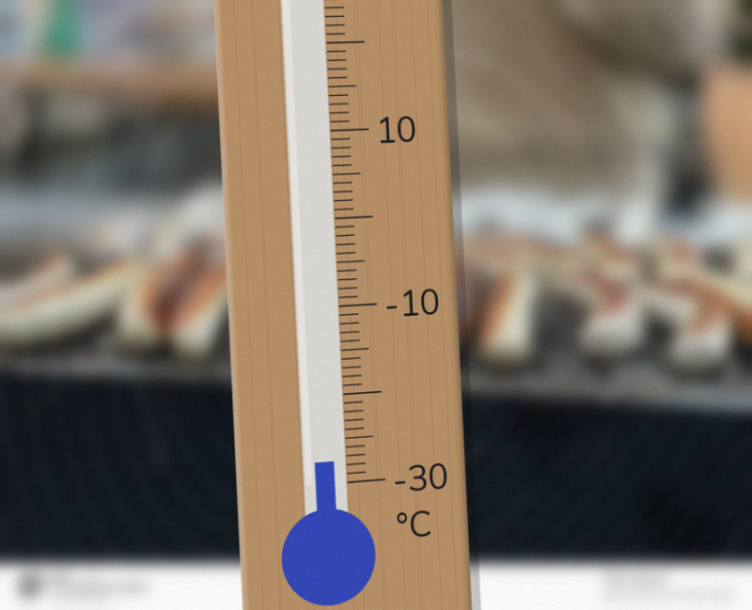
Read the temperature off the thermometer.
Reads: -27.5 °C
